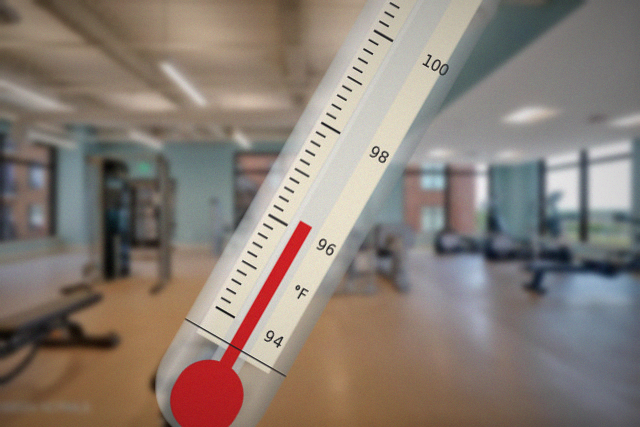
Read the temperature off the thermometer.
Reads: 96.2 °F
